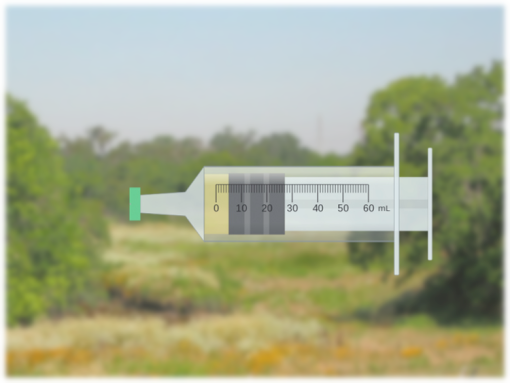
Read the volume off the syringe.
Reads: 5 mL
